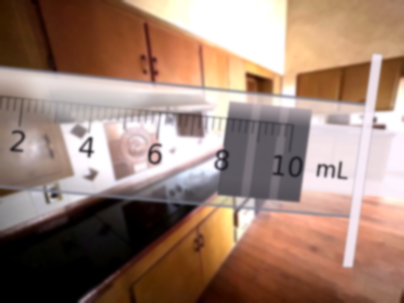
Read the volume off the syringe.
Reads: 8 mL
